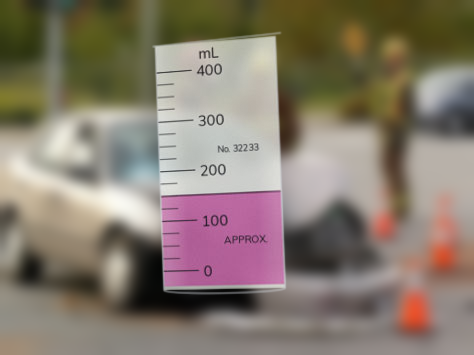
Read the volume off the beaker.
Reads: 150 mL
